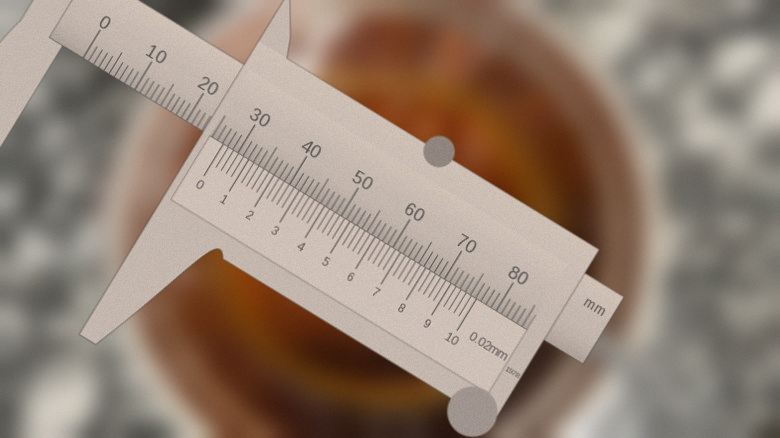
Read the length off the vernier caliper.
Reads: 27.2 mm
